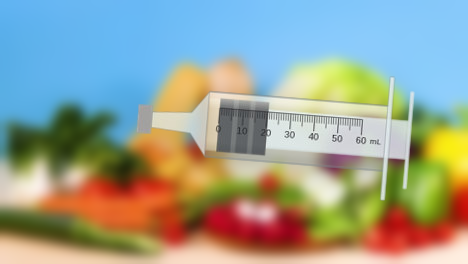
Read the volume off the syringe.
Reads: 0 mL
